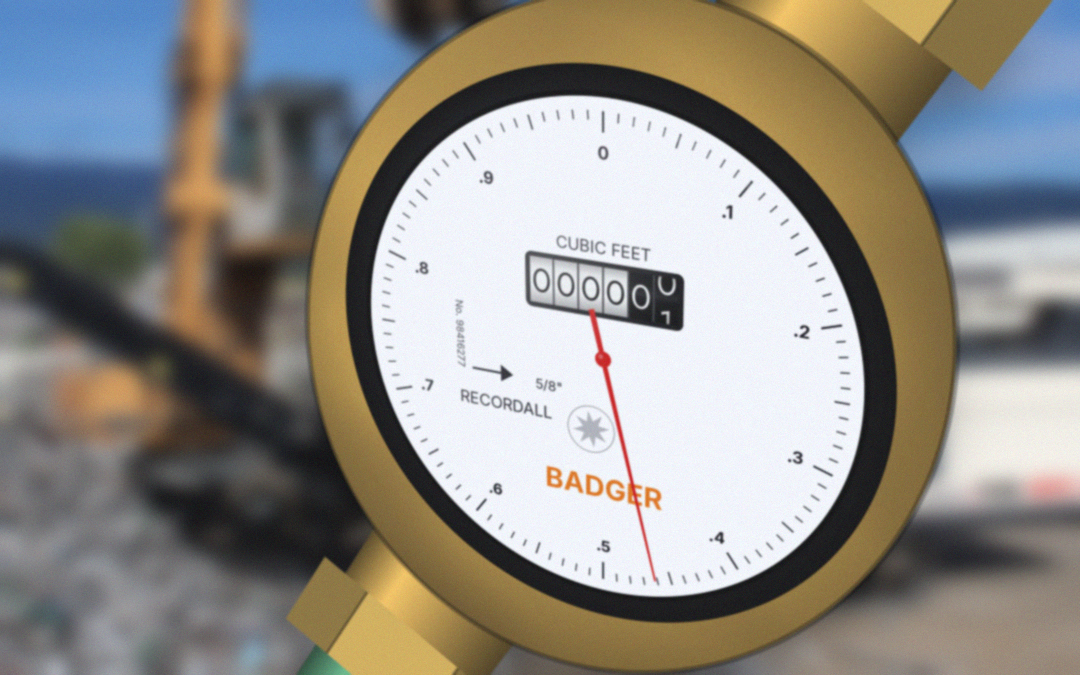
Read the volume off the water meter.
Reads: 0.46 ft³
